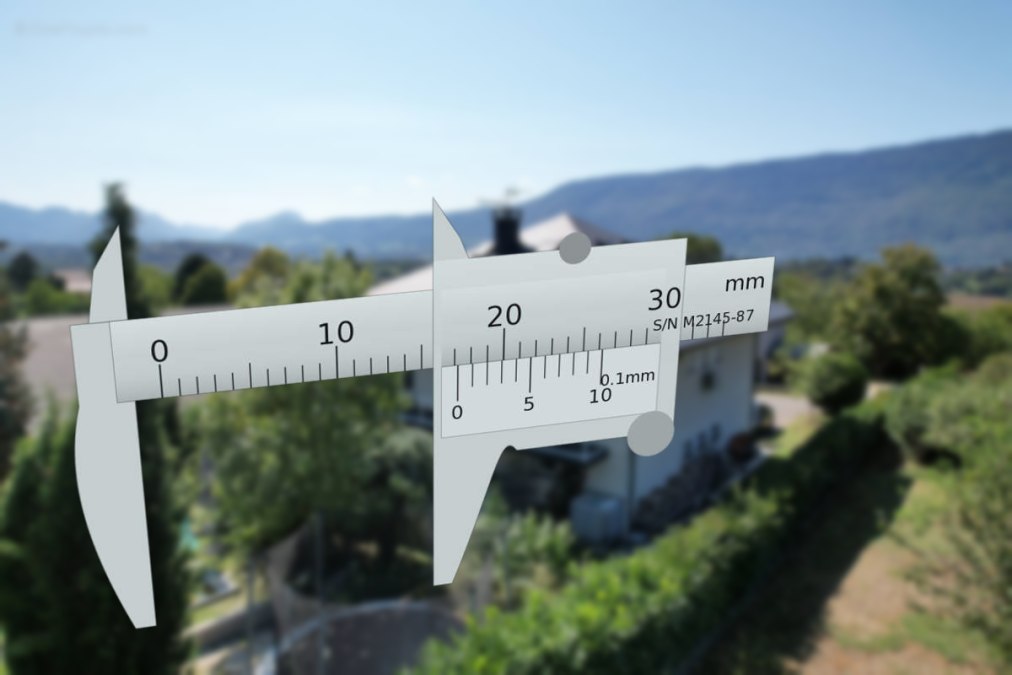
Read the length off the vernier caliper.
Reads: 17.2 mm
